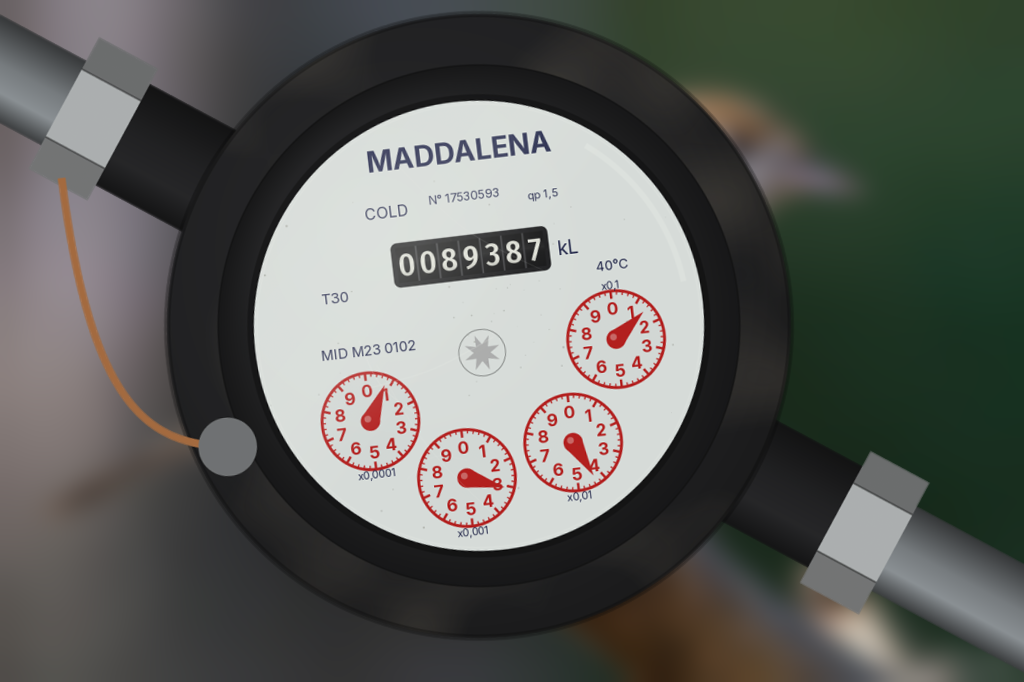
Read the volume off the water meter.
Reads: 89387.1430 kL
